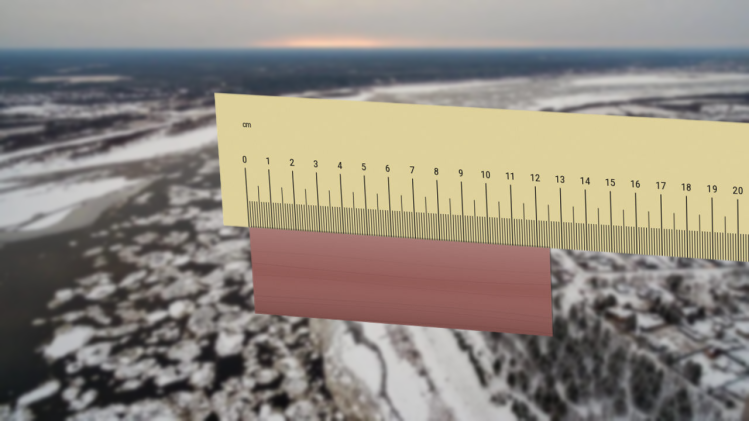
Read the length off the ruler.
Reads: 12.5 cm
